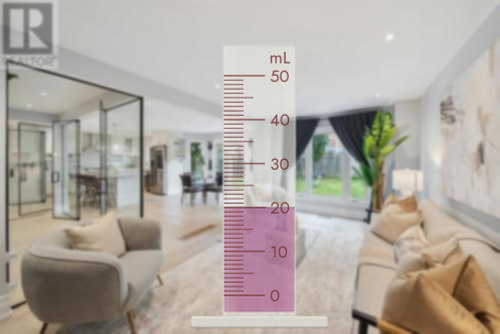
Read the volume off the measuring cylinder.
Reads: 20 mL
